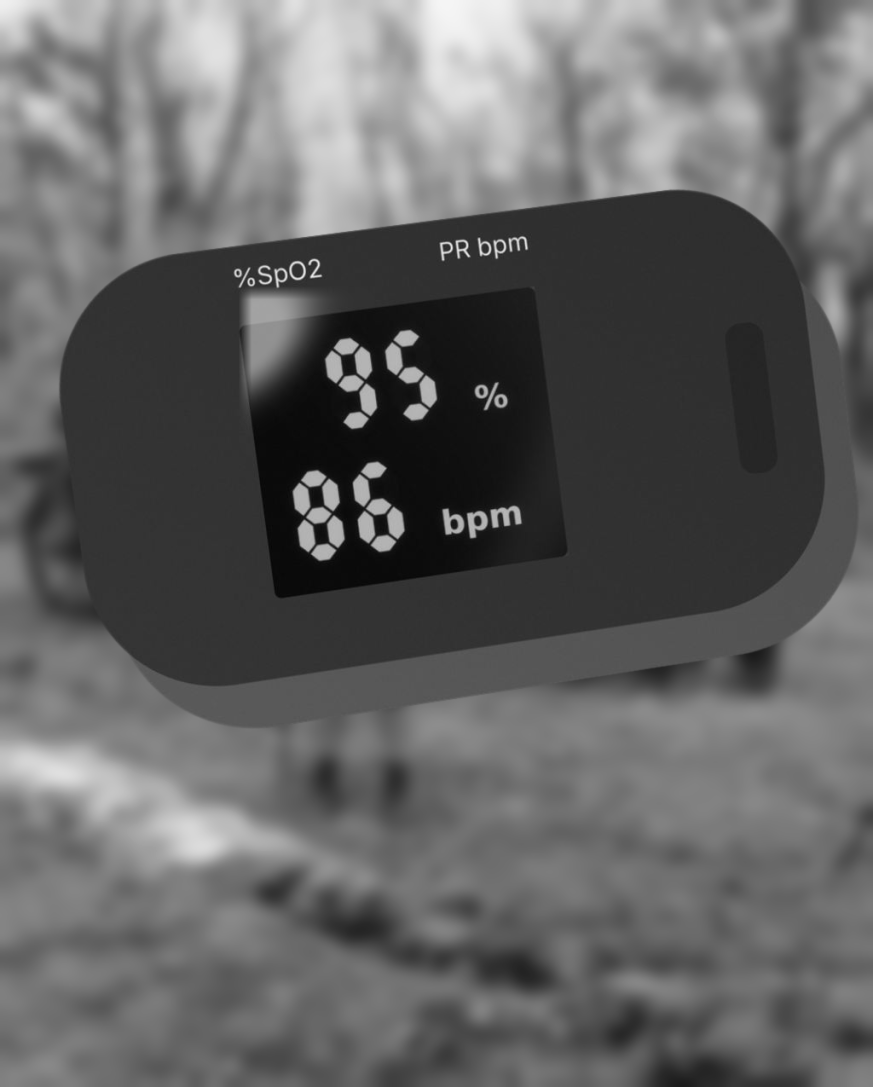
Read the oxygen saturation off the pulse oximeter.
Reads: 95 %
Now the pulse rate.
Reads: 86 bpm
